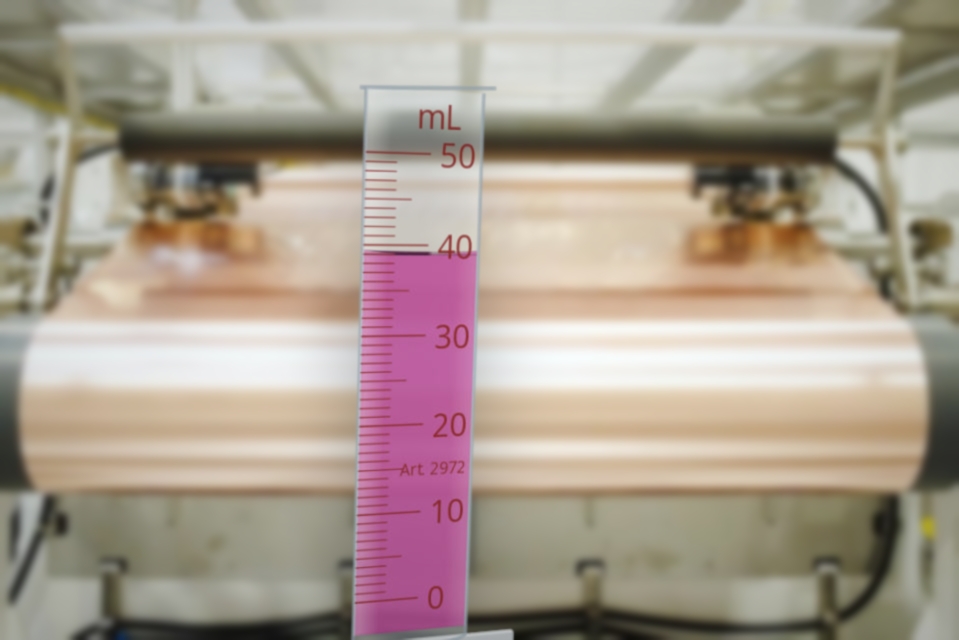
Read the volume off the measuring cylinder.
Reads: 39 mL
